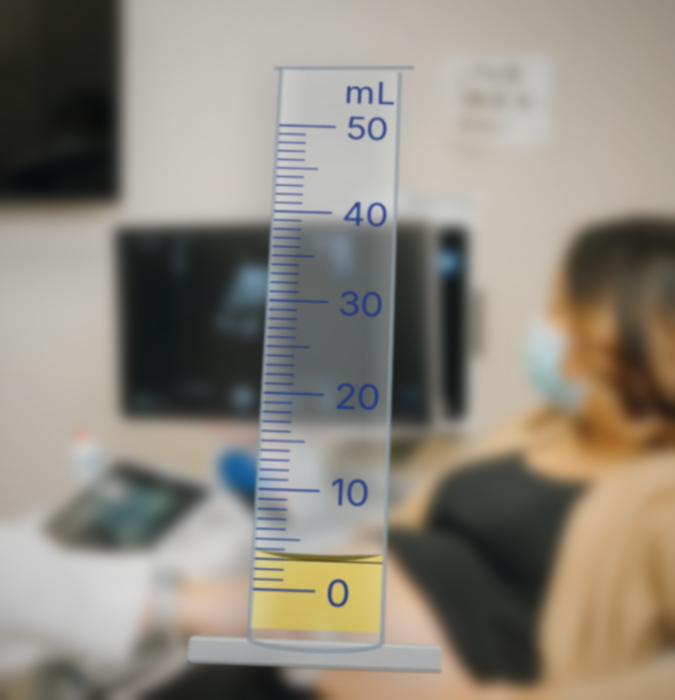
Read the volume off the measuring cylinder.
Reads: 3 mL
